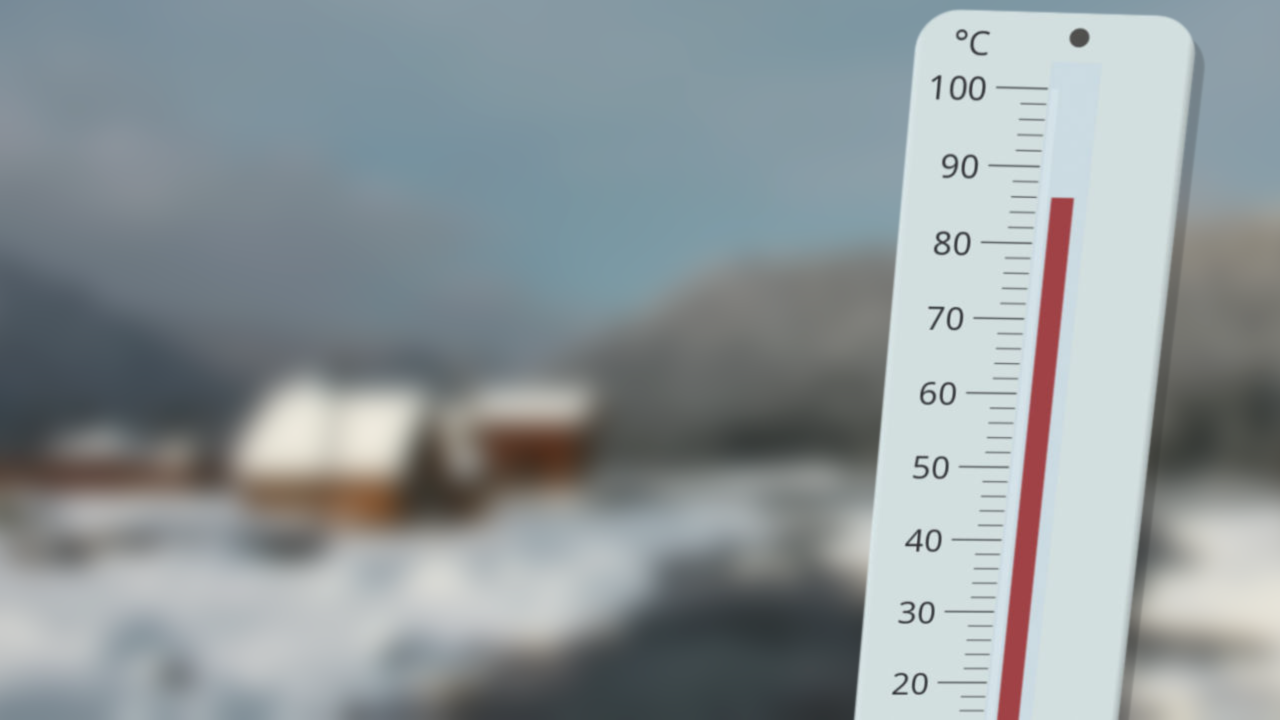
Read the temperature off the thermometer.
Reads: 86 °C
